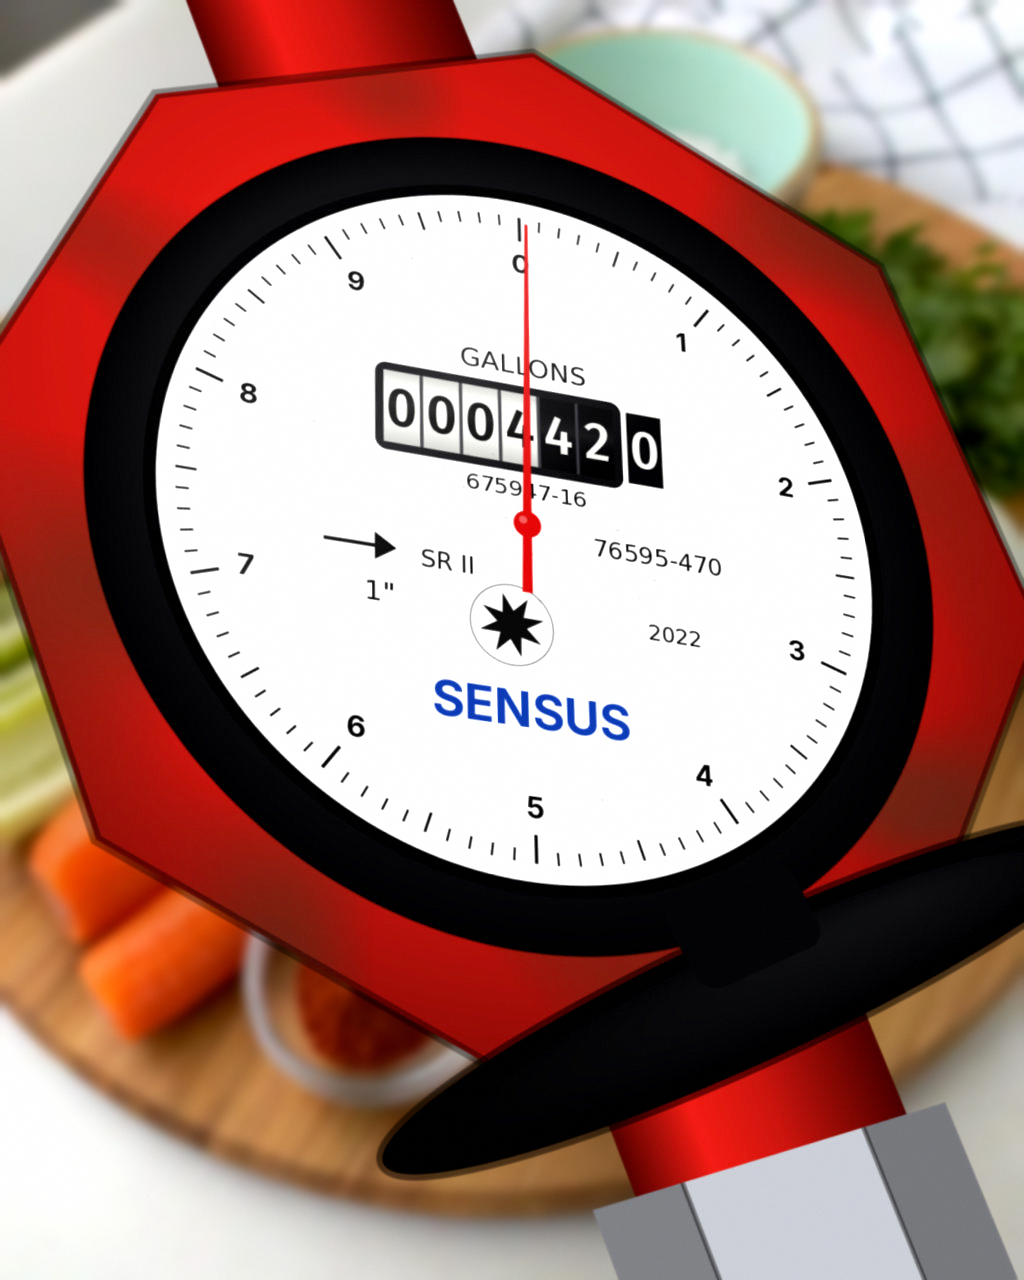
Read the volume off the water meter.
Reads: 4420.0 gal
